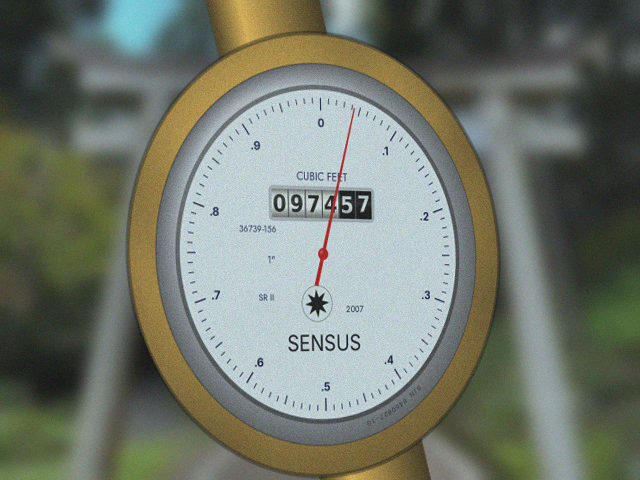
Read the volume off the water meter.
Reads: 97457.04 ft³
